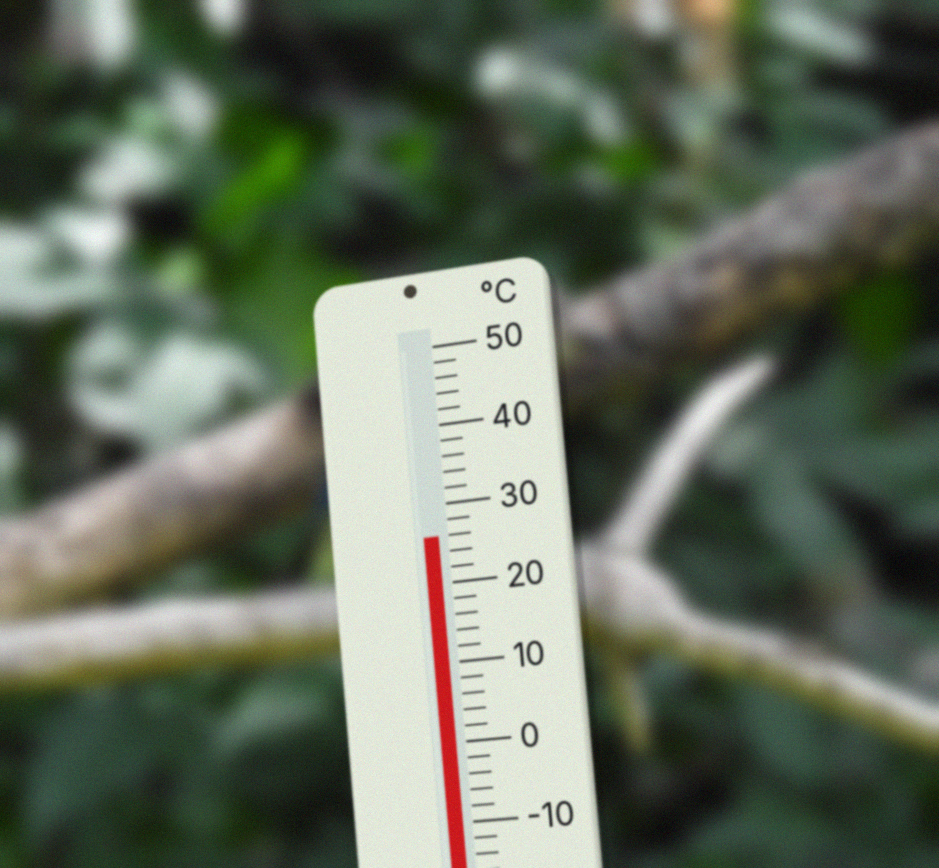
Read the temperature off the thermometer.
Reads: 26 °C
